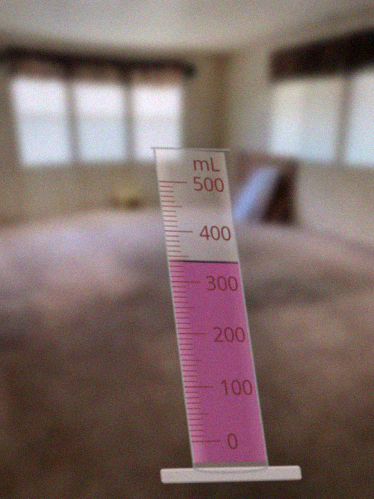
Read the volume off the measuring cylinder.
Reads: 340 mL
